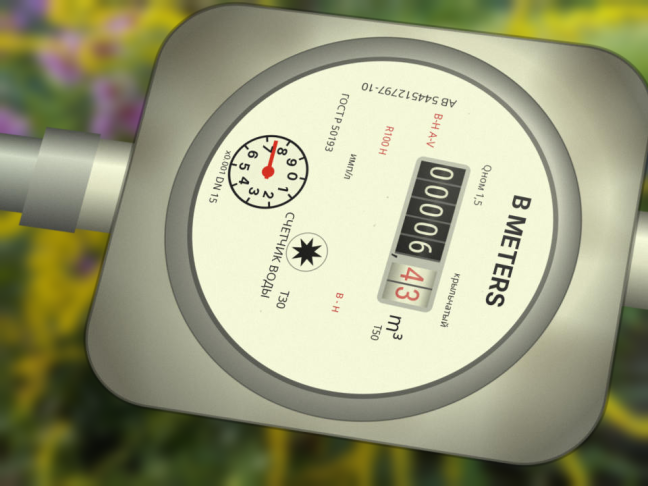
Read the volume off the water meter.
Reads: 6.437 m³
